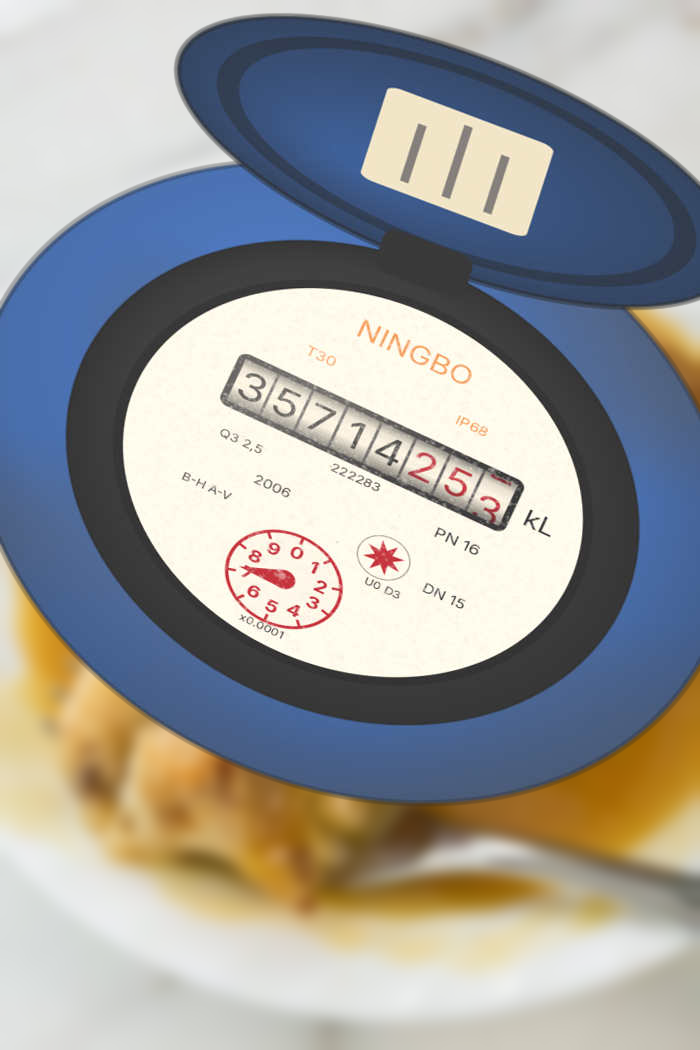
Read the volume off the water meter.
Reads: 35714.2527 kL
